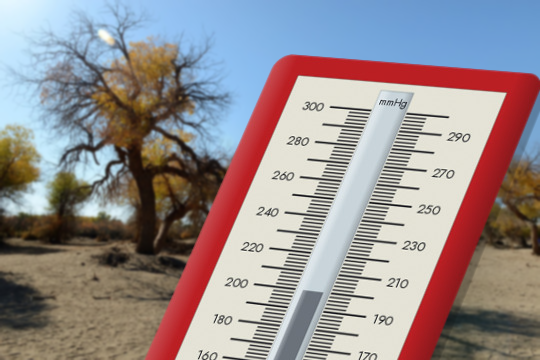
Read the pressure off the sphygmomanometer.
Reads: 200 mmHg
